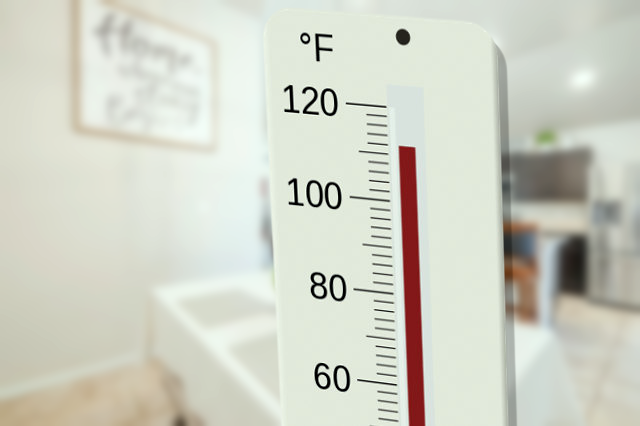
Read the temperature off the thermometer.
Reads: 112 °F
